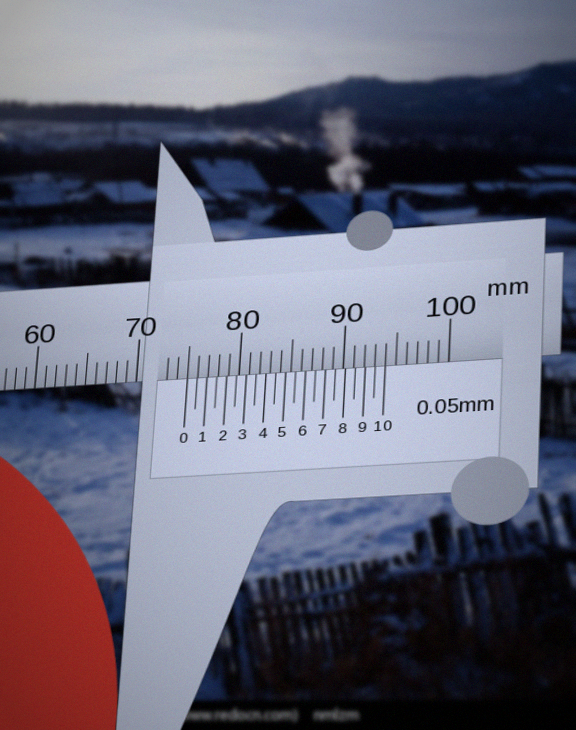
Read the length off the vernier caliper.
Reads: 75.0 mm
